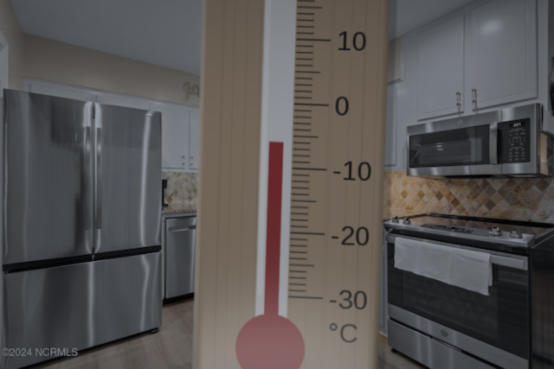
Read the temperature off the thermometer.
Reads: -6 °C
